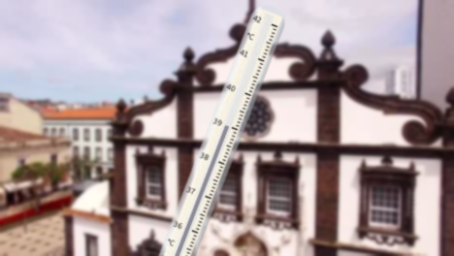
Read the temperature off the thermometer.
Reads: 39 °C
